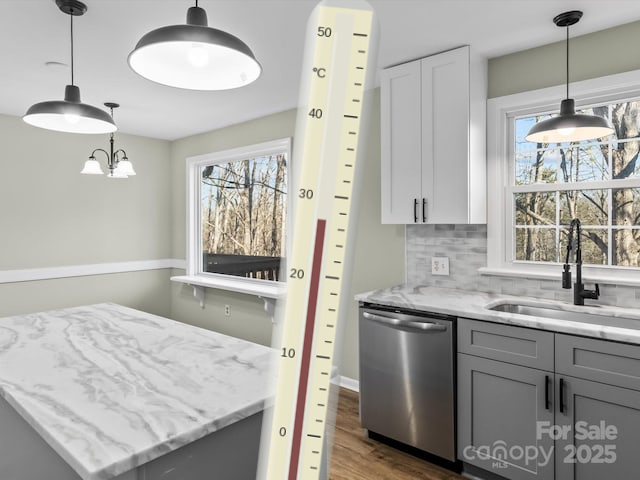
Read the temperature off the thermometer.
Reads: 27 °C
